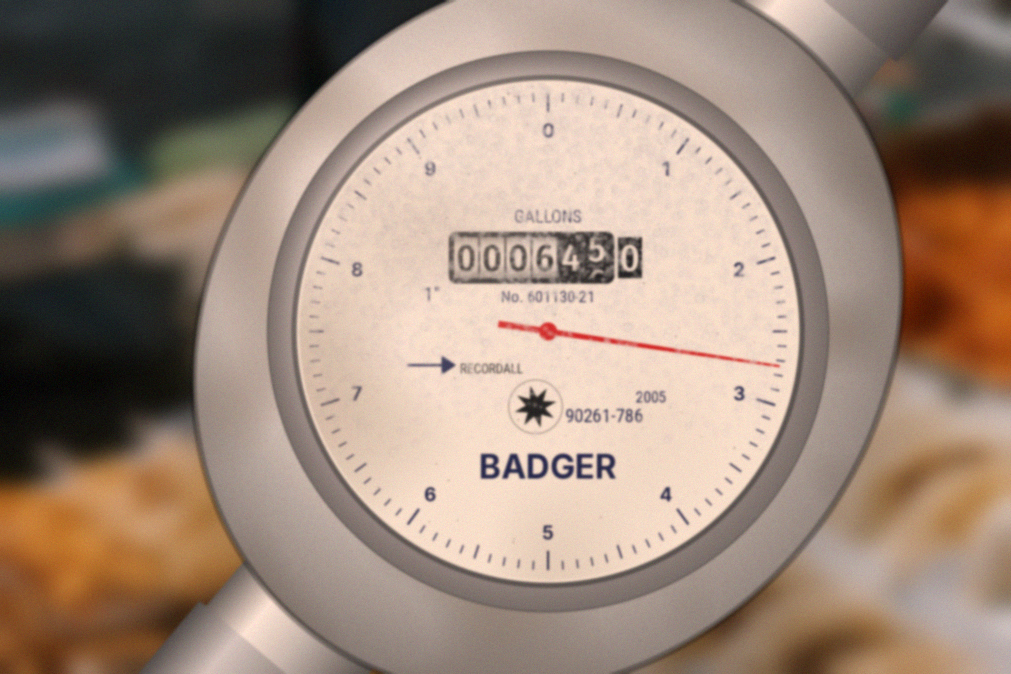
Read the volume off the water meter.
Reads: 6452.7 gal
